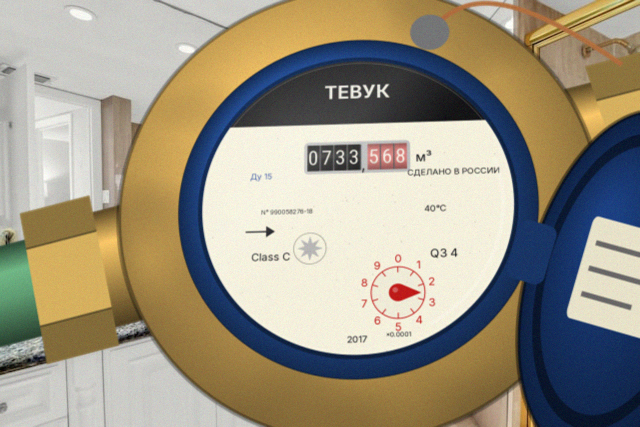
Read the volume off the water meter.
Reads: 733.5682 m³
